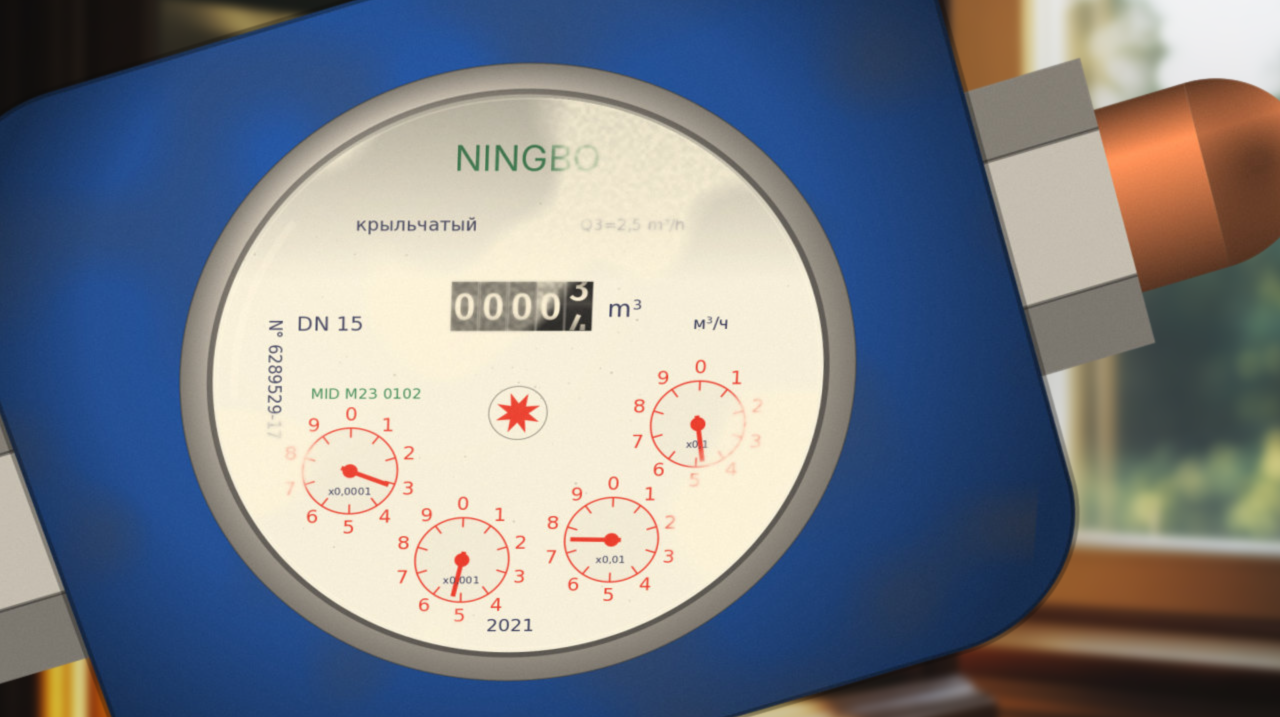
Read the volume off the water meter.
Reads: 3.4753 m³
